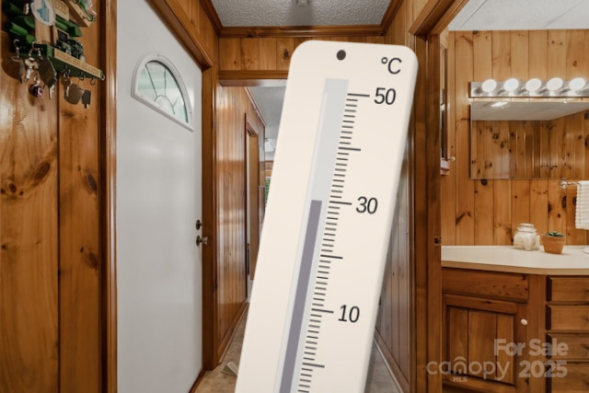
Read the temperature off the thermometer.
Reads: 30 °C
